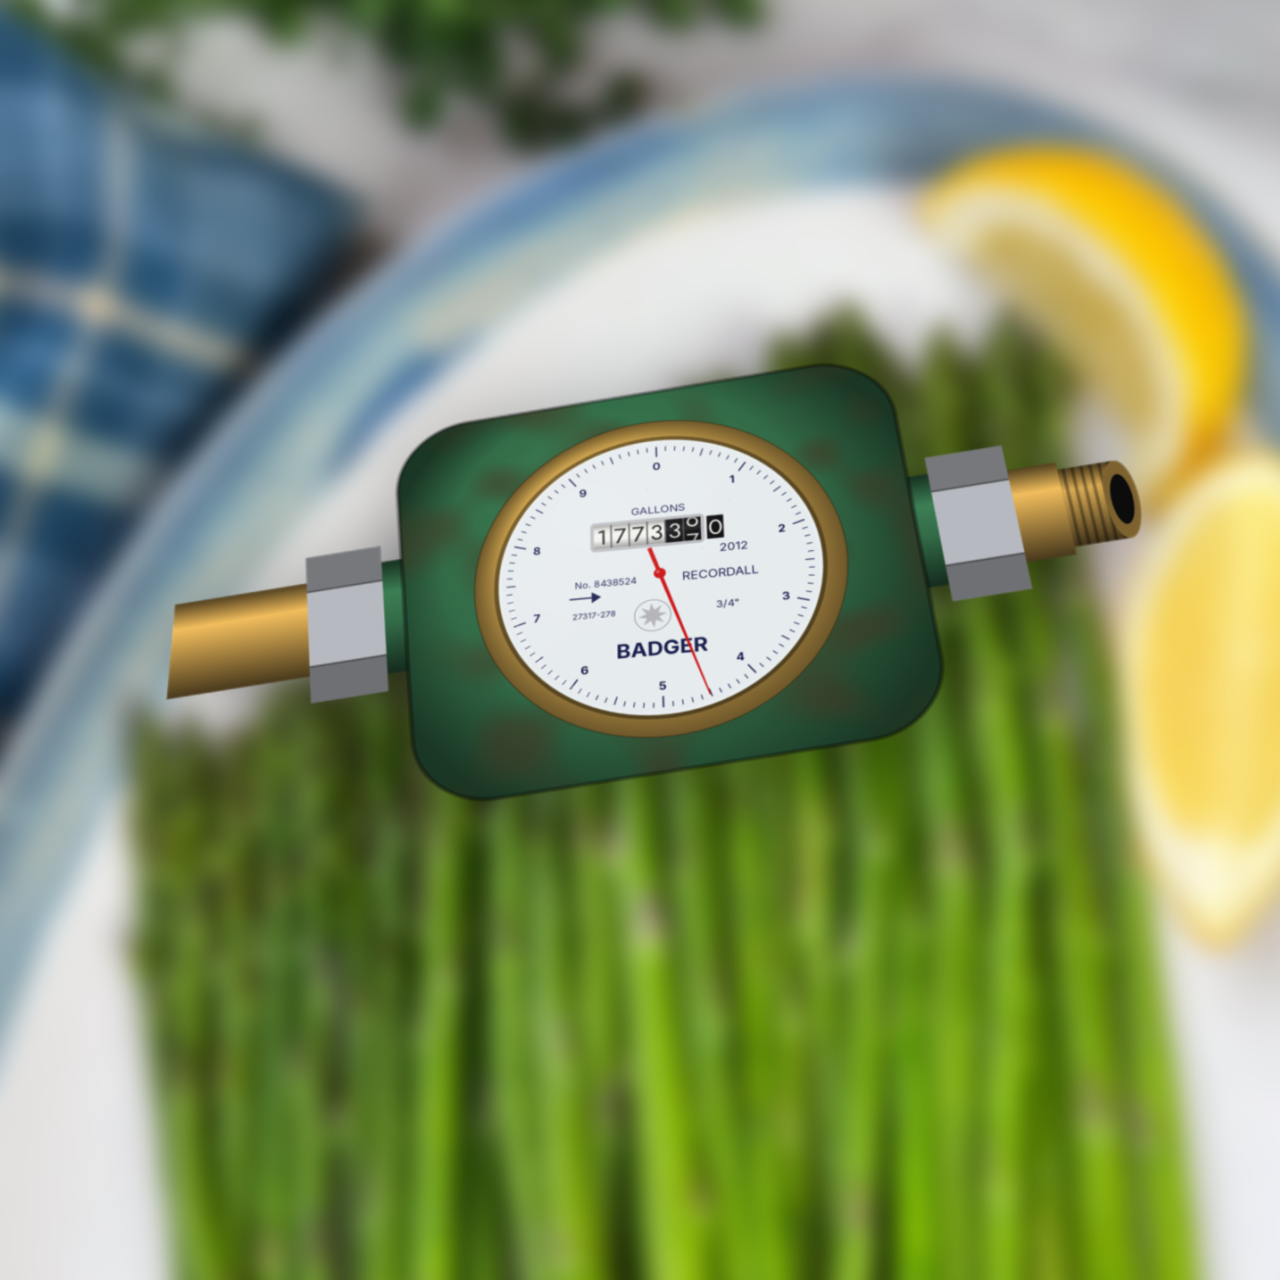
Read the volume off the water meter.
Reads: 1773364.5 gal
